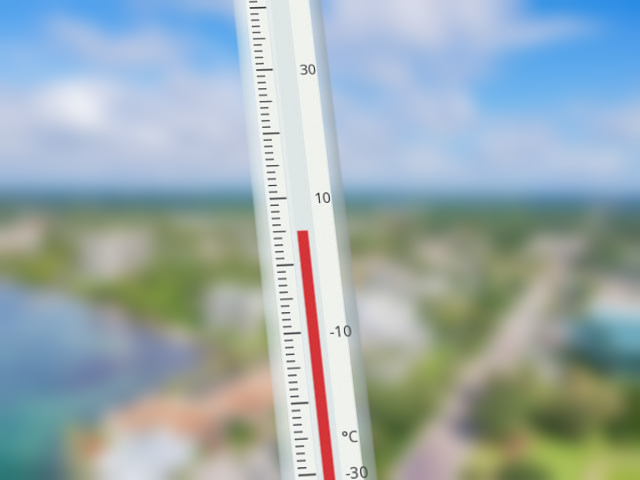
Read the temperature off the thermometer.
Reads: 5 °C
